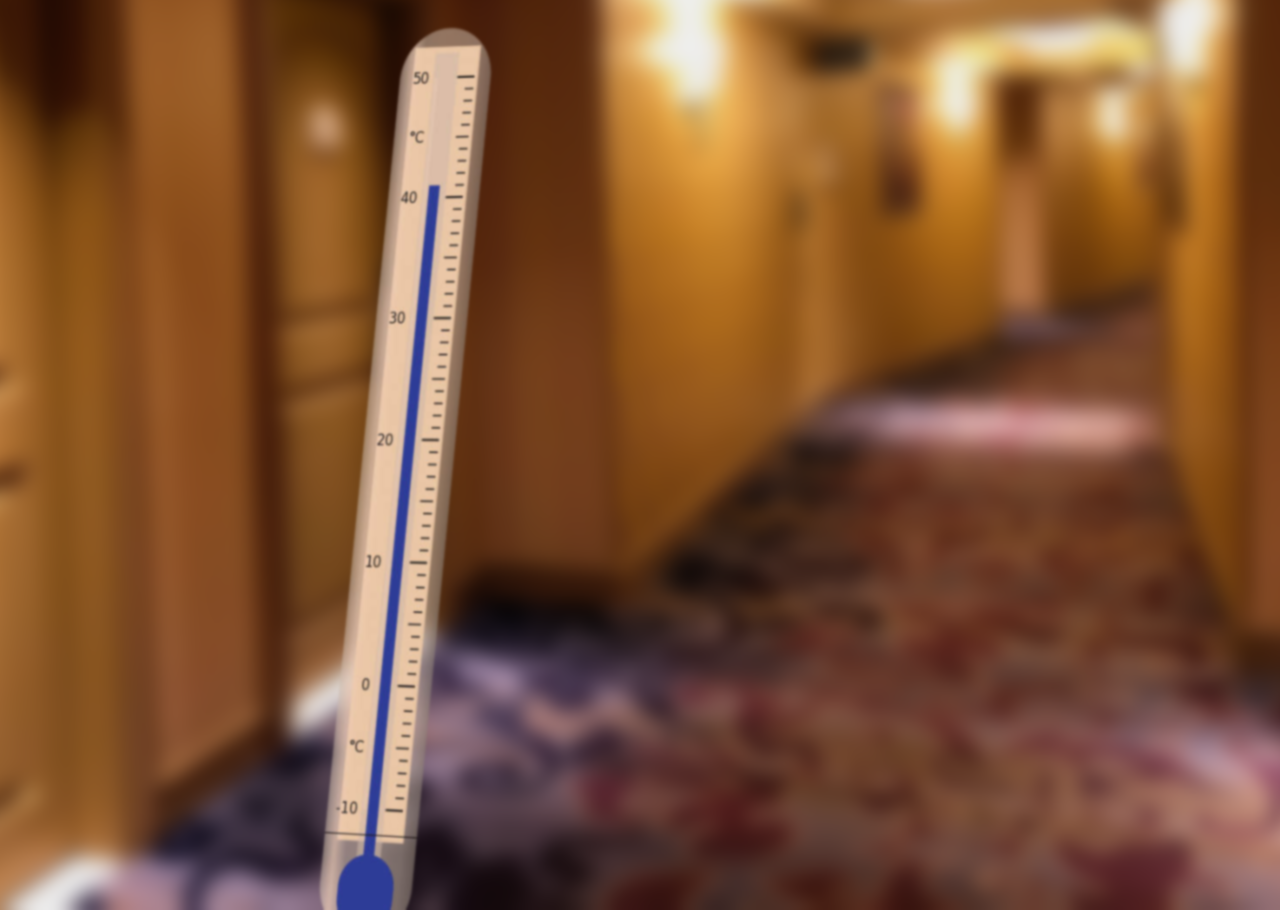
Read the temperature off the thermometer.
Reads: 41 °C
